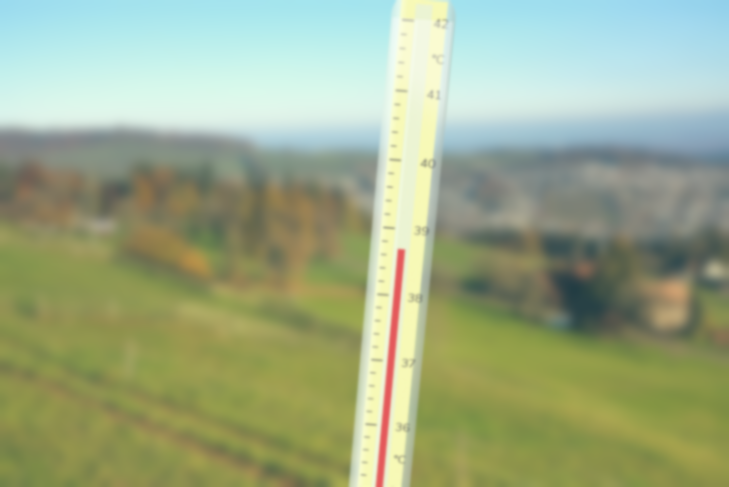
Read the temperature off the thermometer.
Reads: 38.7 °C
